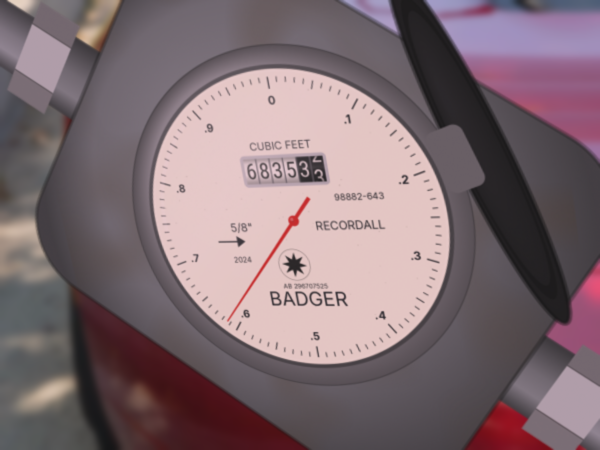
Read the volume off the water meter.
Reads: 683532.61 ft³
